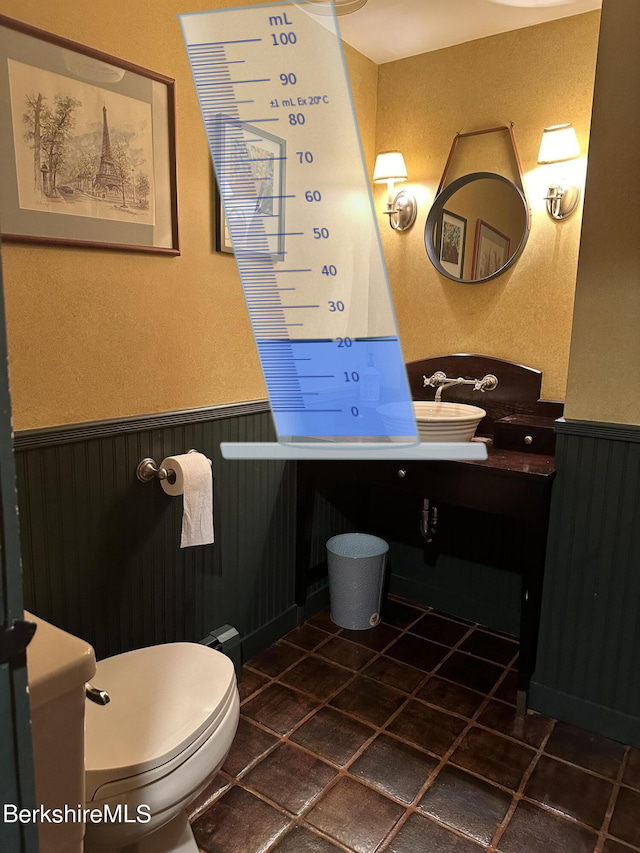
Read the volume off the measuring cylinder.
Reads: 20 mL
